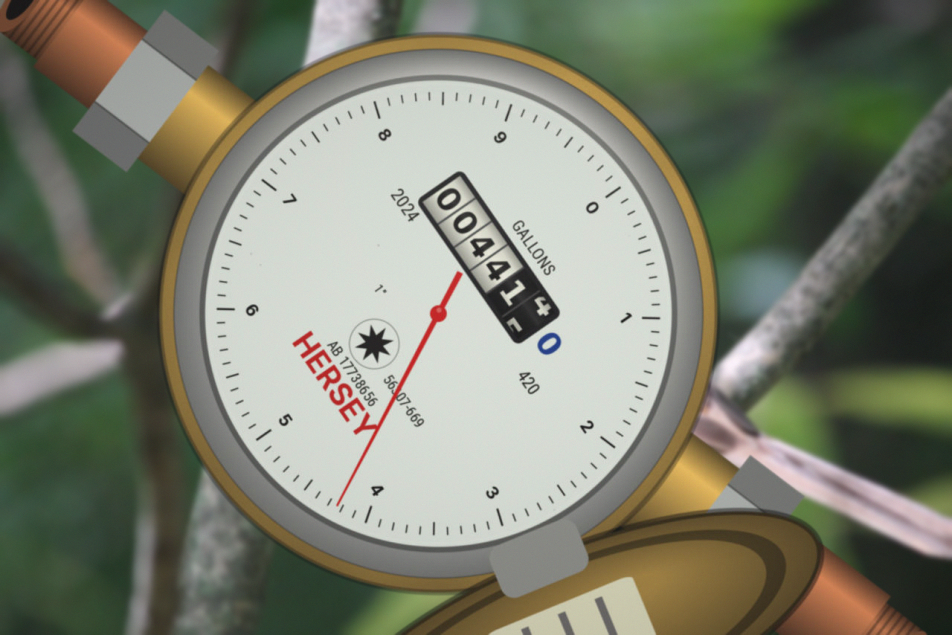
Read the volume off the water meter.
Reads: 44144.2 gal
